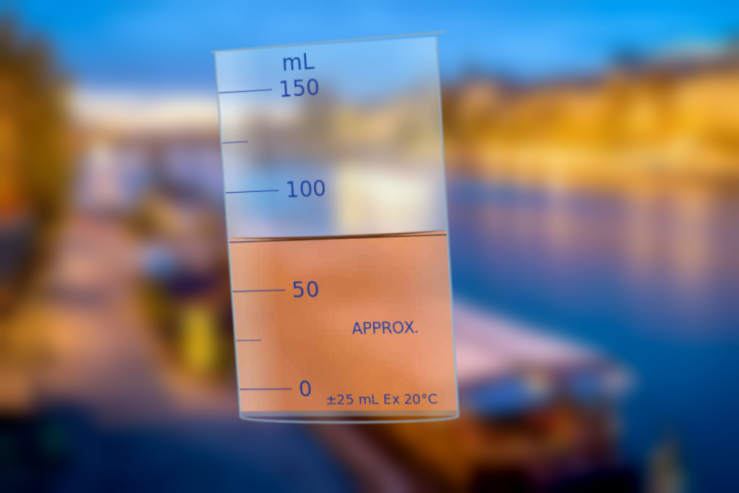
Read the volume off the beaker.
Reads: 75 mL
